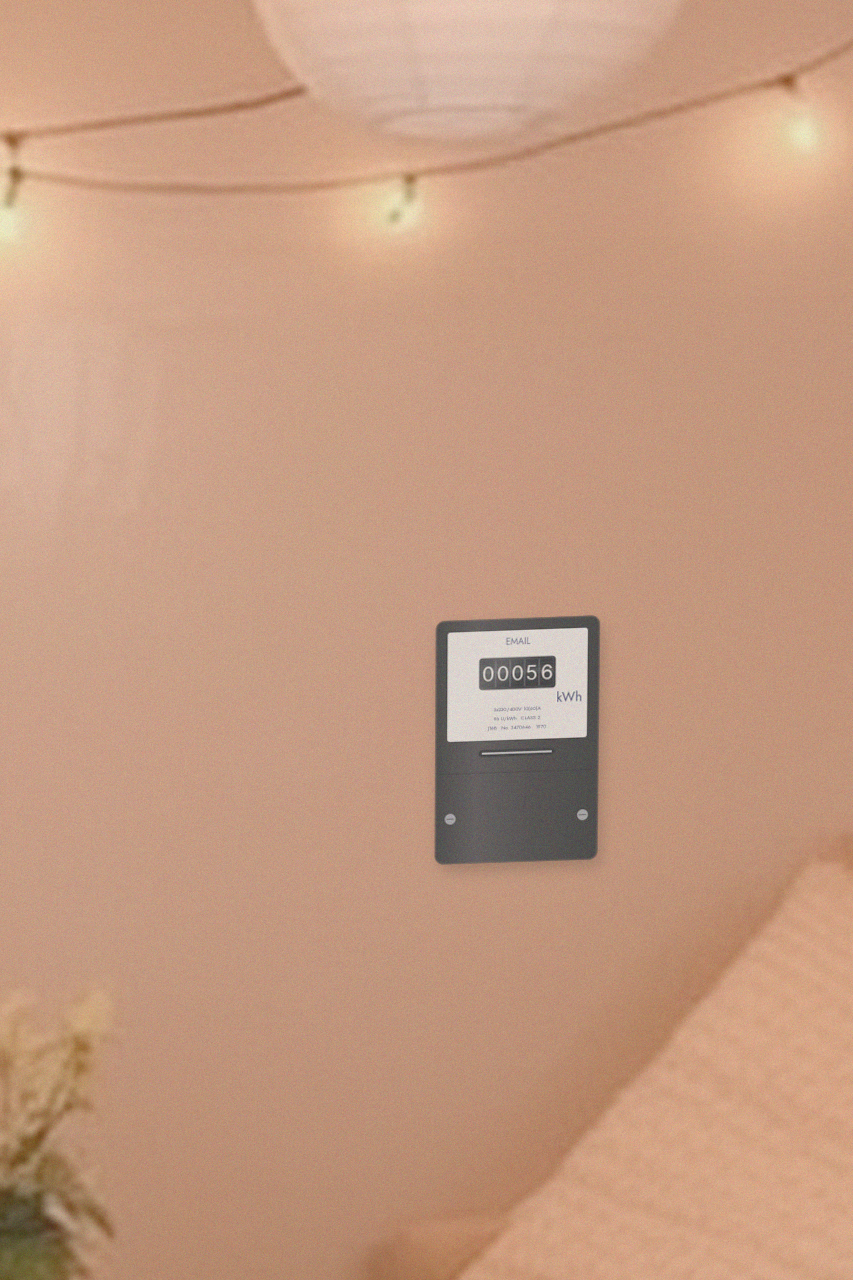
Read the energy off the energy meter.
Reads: 56 kWh
